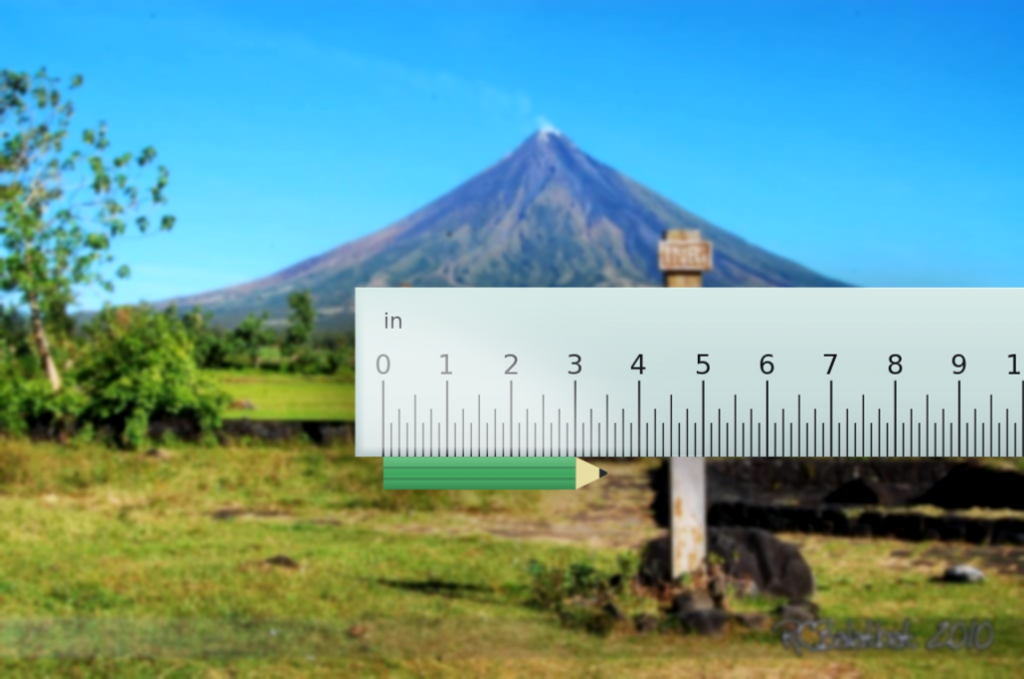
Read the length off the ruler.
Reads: 3.5 in
